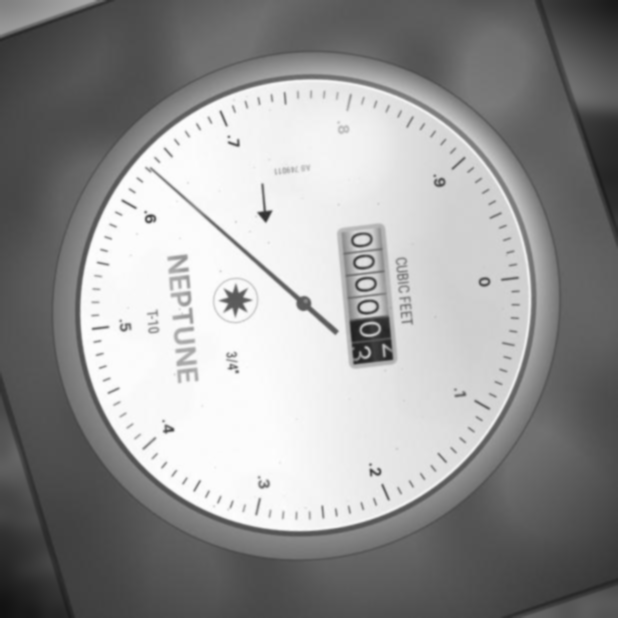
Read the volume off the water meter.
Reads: 2.63 ft³
